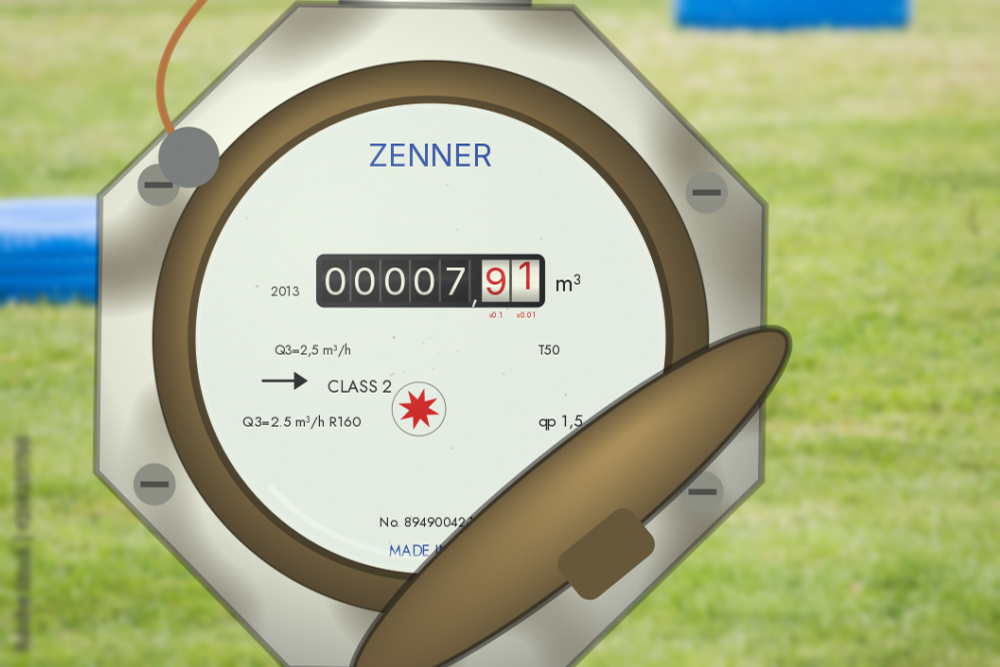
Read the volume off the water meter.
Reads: 7.91 m³
